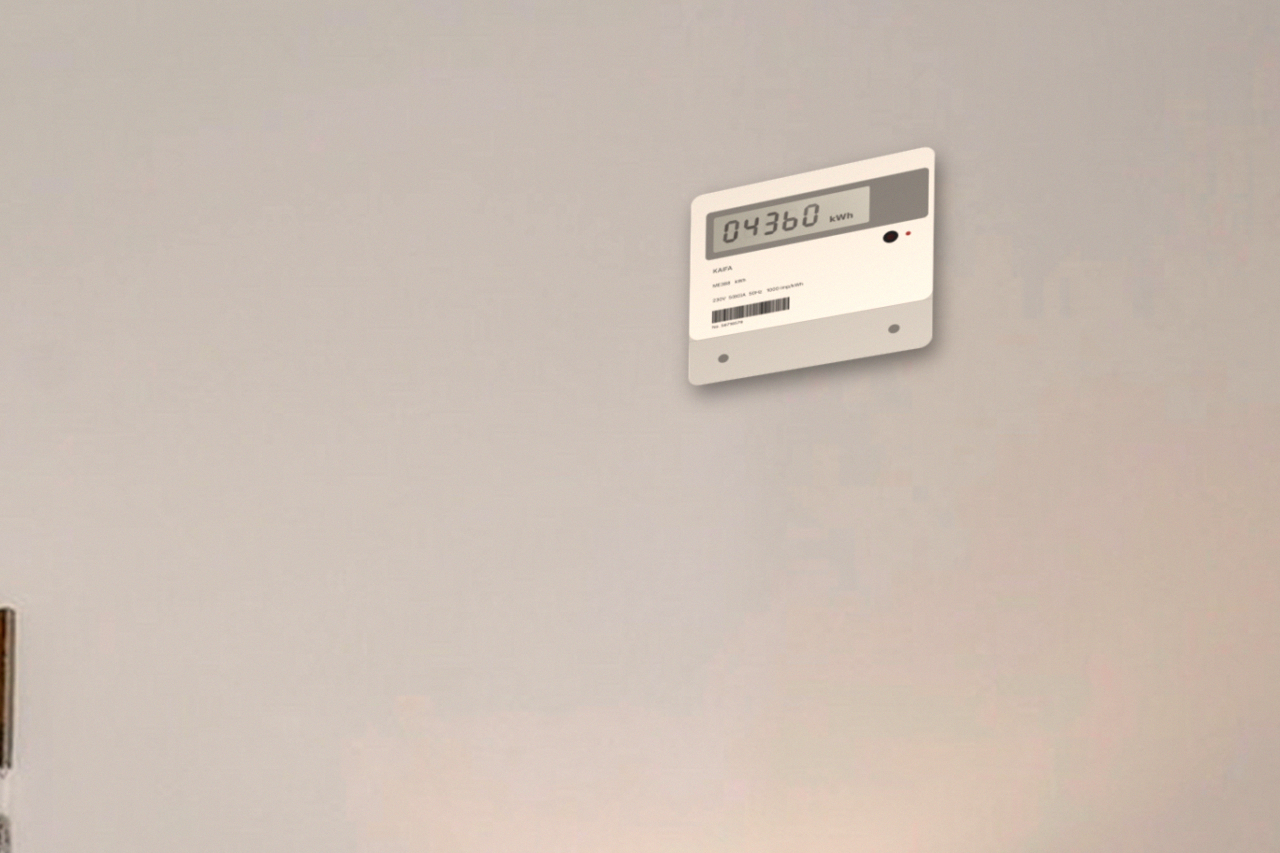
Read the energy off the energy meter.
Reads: 4360 kWh
